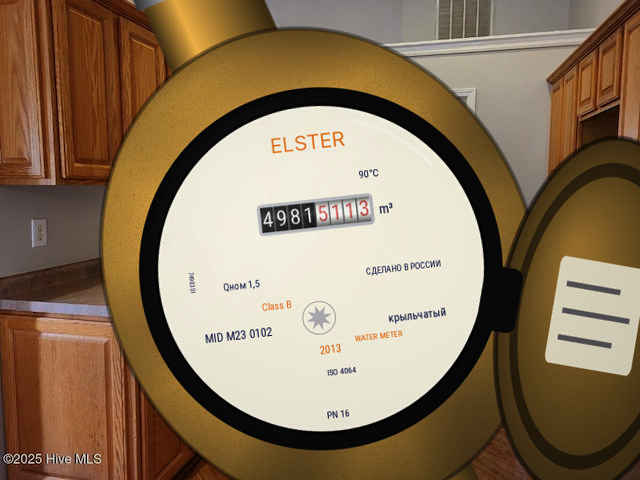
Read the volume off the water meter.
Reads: 4981.5113 m³
